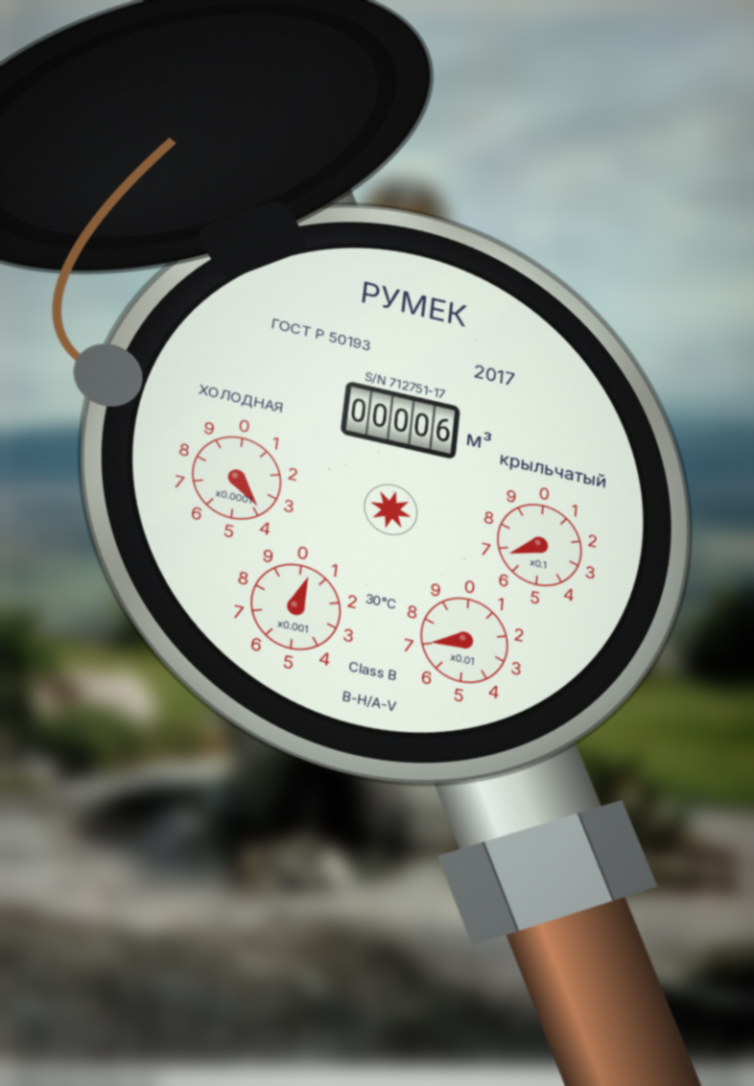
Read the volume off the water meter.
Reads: 6.6703 m³
